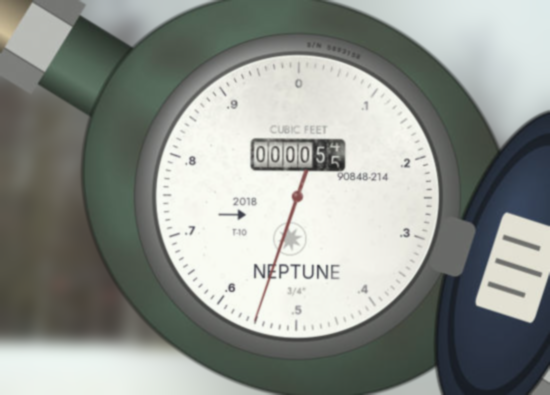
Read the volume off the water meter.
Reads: 54.55 ft³
